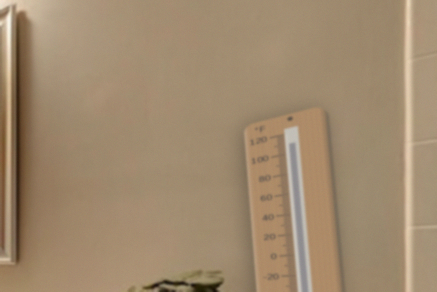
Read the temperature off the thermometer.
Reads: 110 °F
